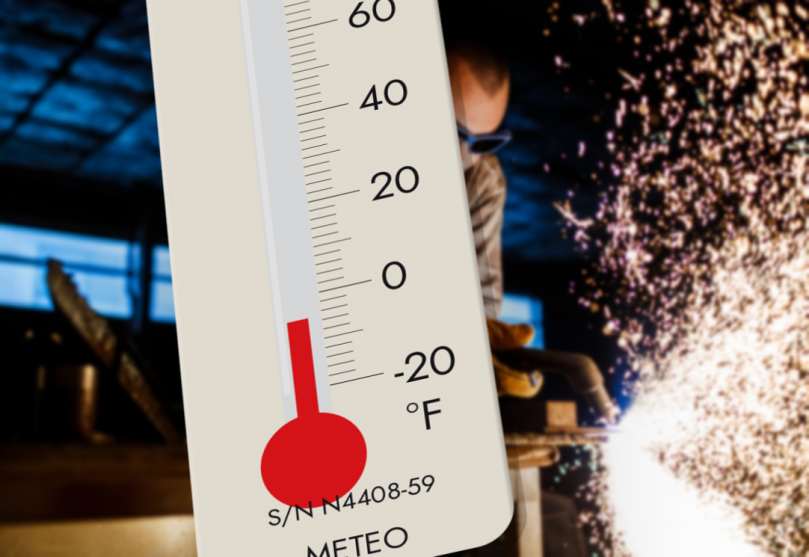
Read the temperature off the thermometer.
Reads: -5 °F
